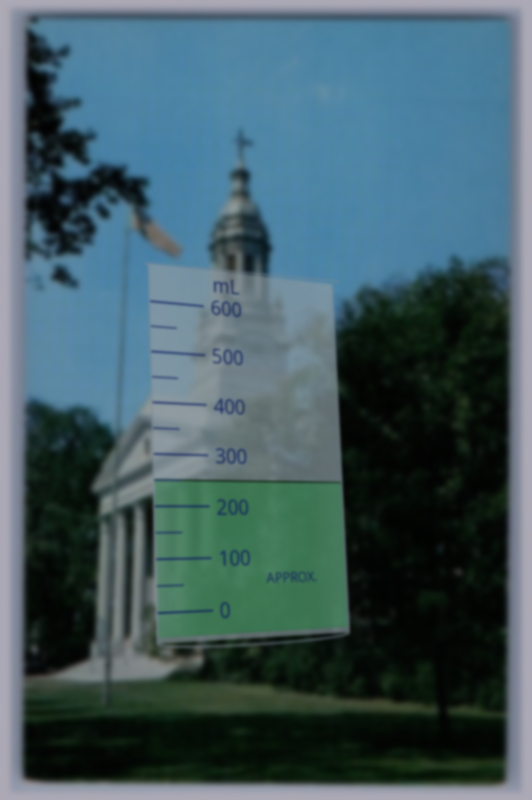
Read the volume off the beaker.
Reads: 250 mL
